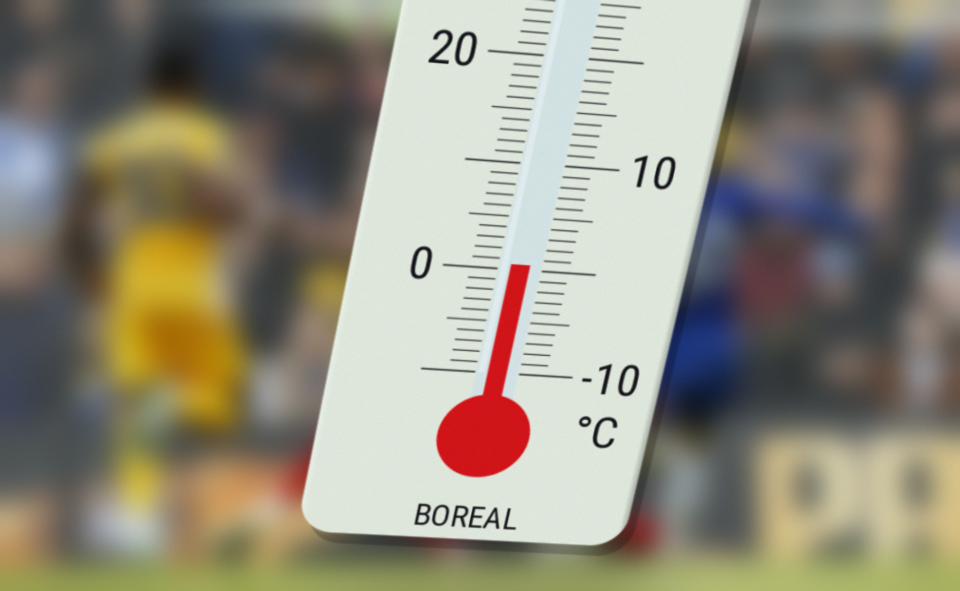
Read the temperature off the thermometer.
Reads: 0.5 °C
